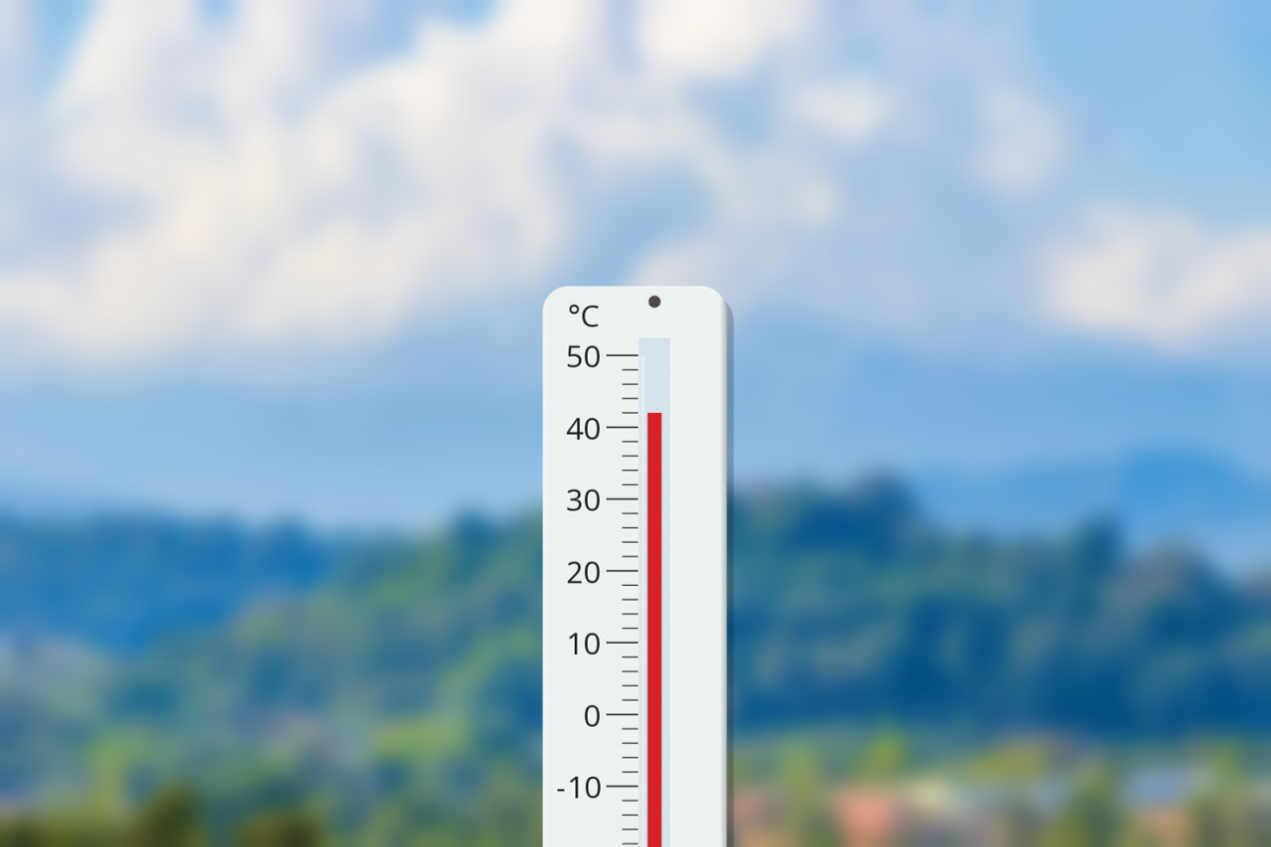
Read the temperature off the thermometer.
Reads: 42 °C
